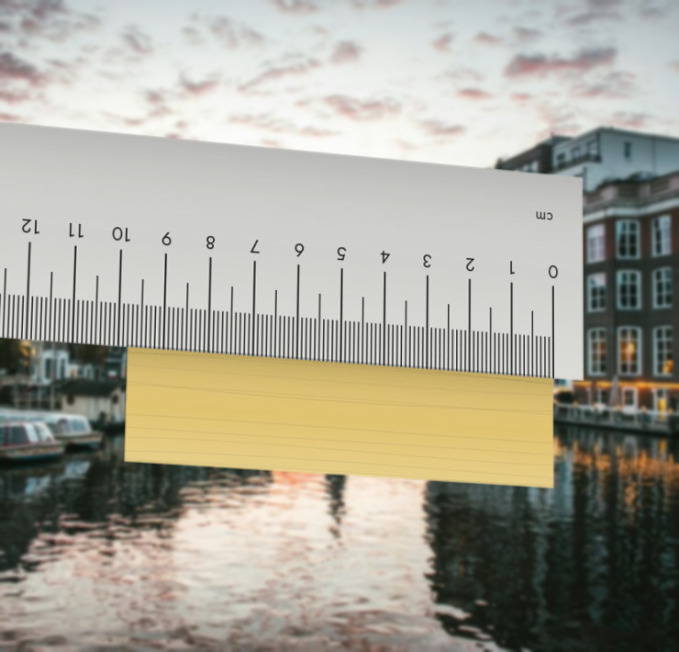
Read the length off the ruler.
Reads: 9.8 cm
